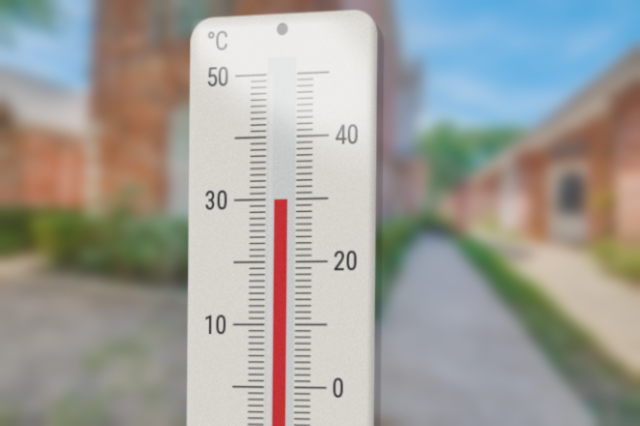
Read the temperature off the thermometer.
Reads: 30 °C
